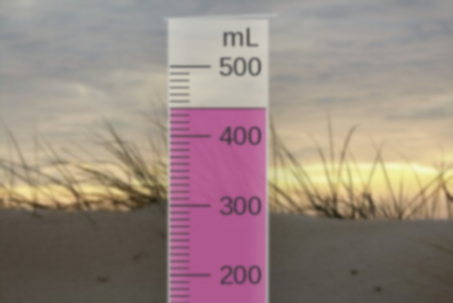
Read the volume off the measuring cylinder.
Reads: 440 mL
